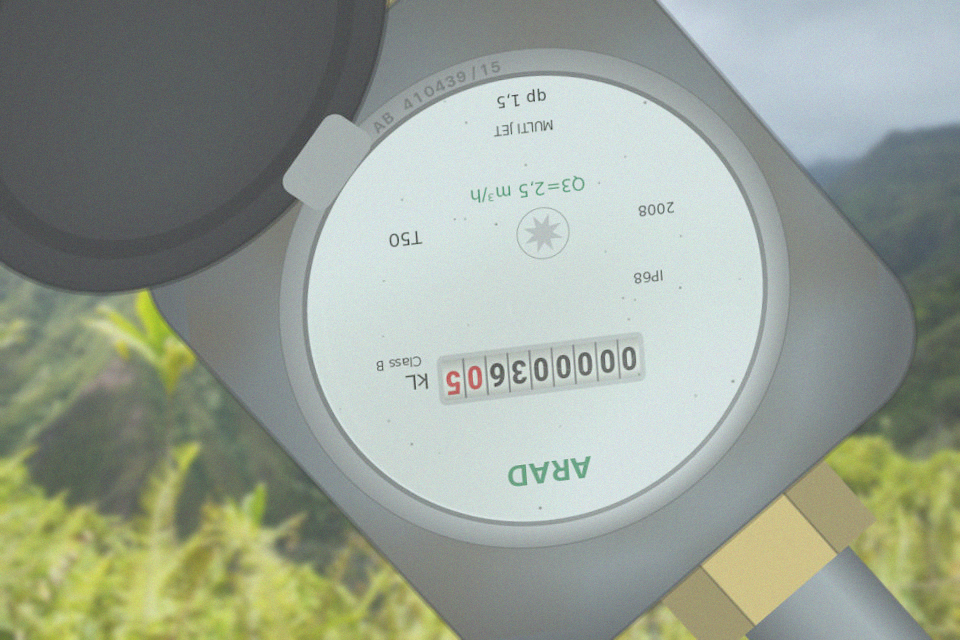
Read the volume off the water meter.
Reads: 36.05 kL
